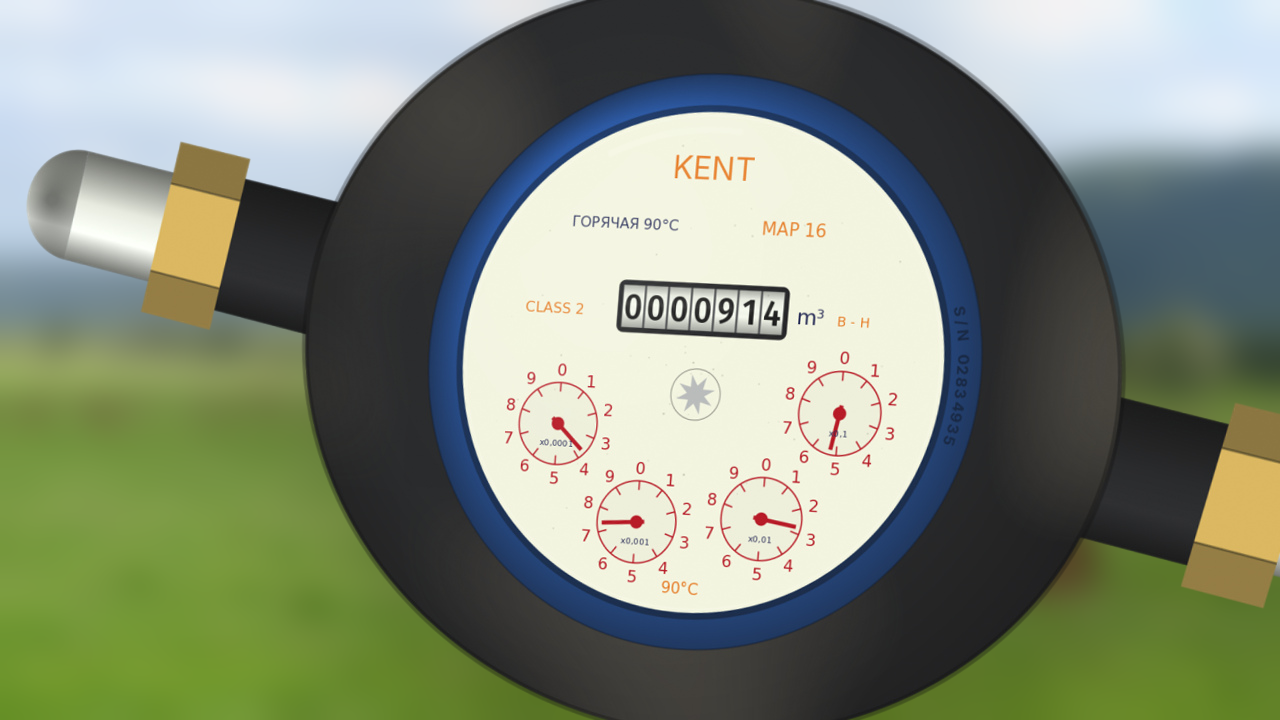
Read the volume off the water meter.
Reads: 914.5273 m³
